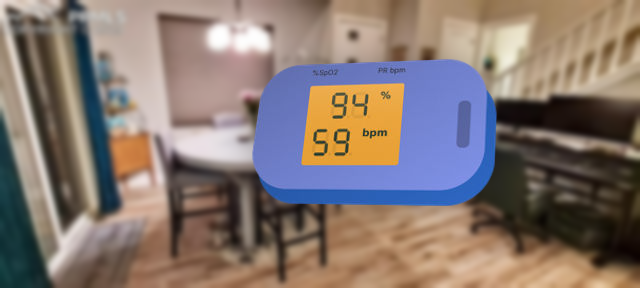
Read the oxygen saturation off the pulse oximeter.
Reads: 94 %
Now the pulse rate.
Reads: 59 bpm
